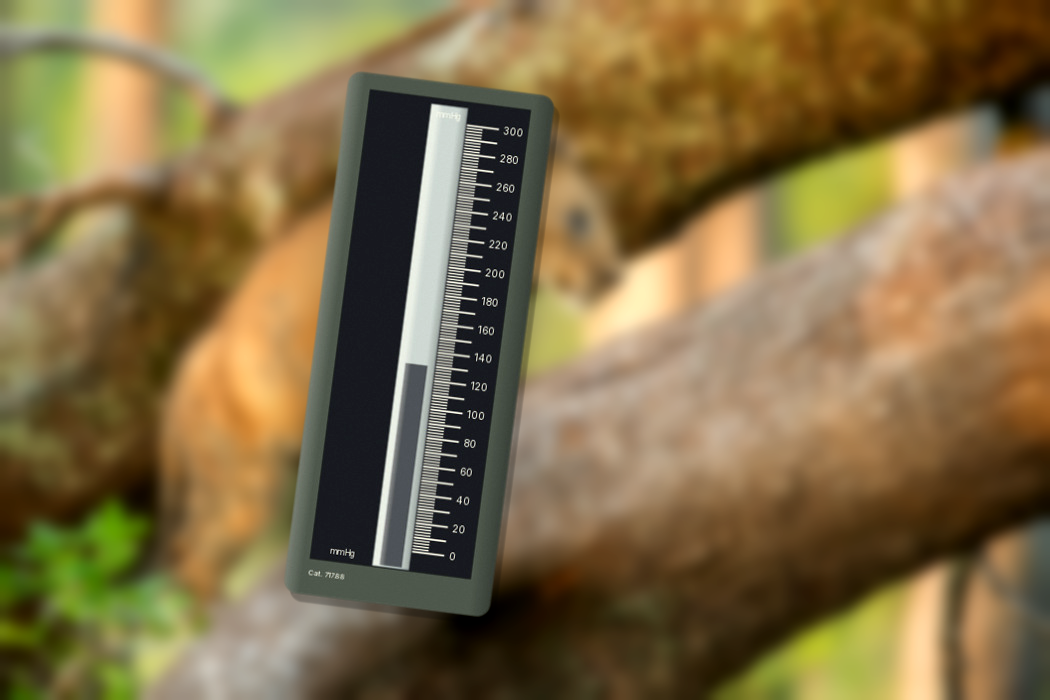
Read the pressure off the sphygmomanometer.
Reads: 130 mmHg
